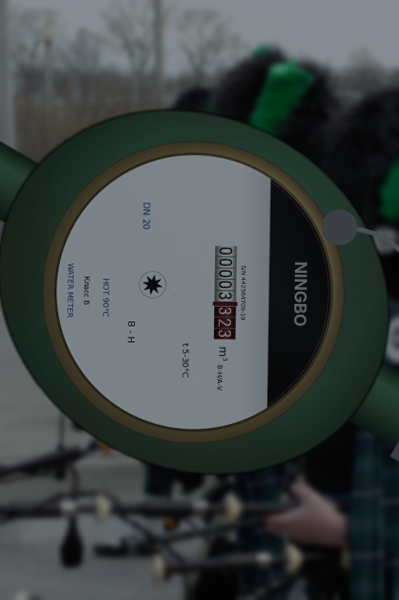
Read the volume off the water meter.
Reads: 3.323 m³
